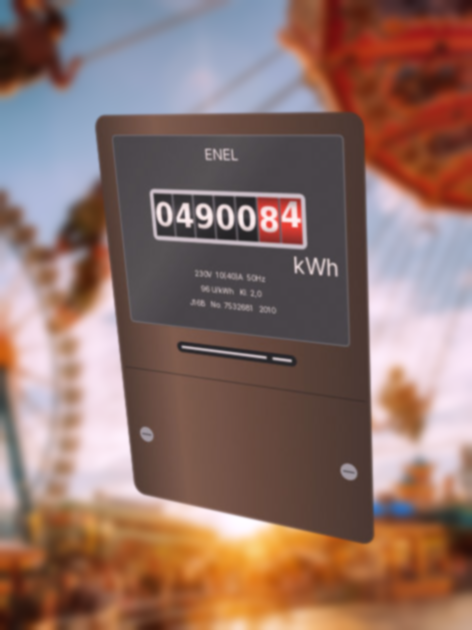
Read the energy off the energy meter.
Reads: 4900.84 kWh
